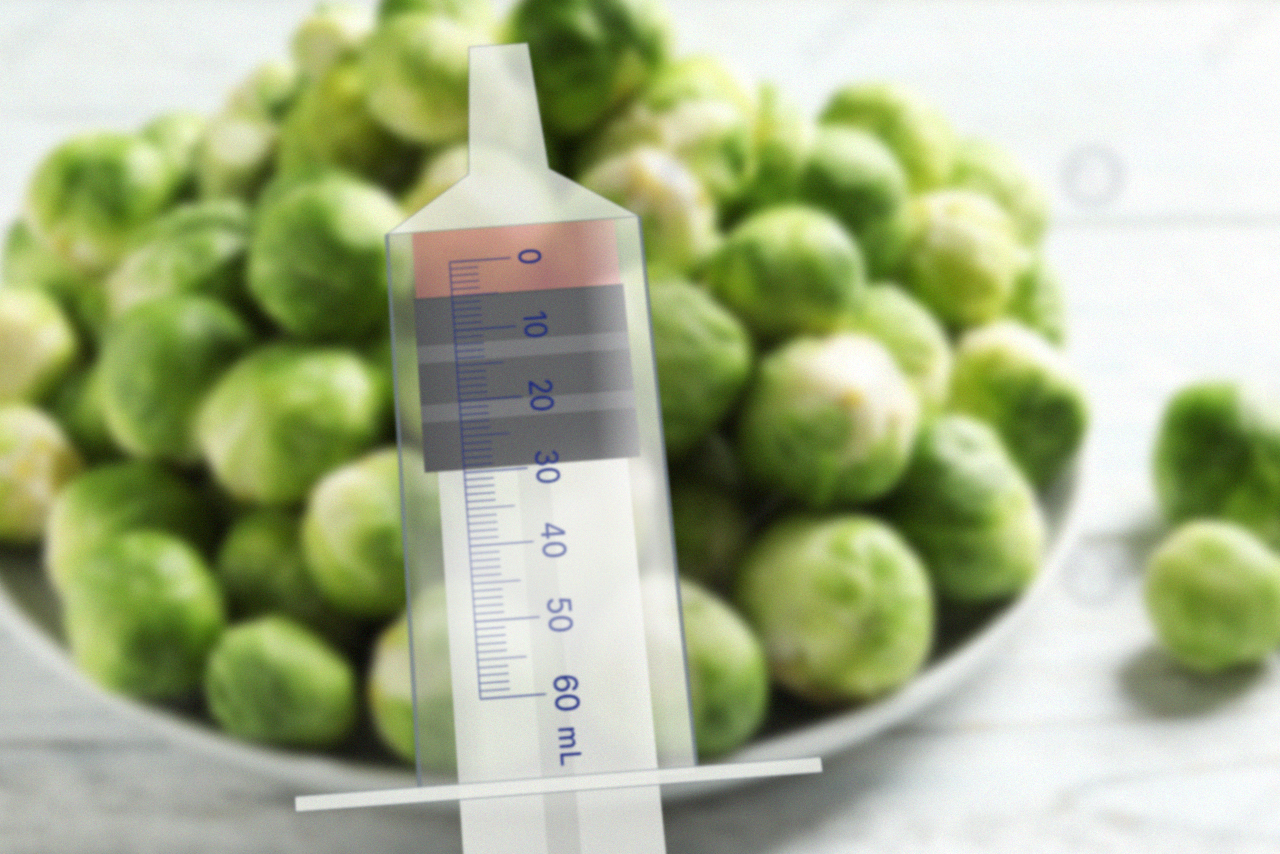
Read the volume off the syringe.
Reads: 5 mL
